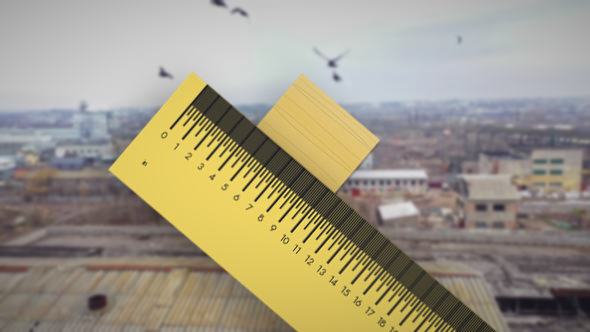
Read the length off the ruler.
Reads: 6.5 in
